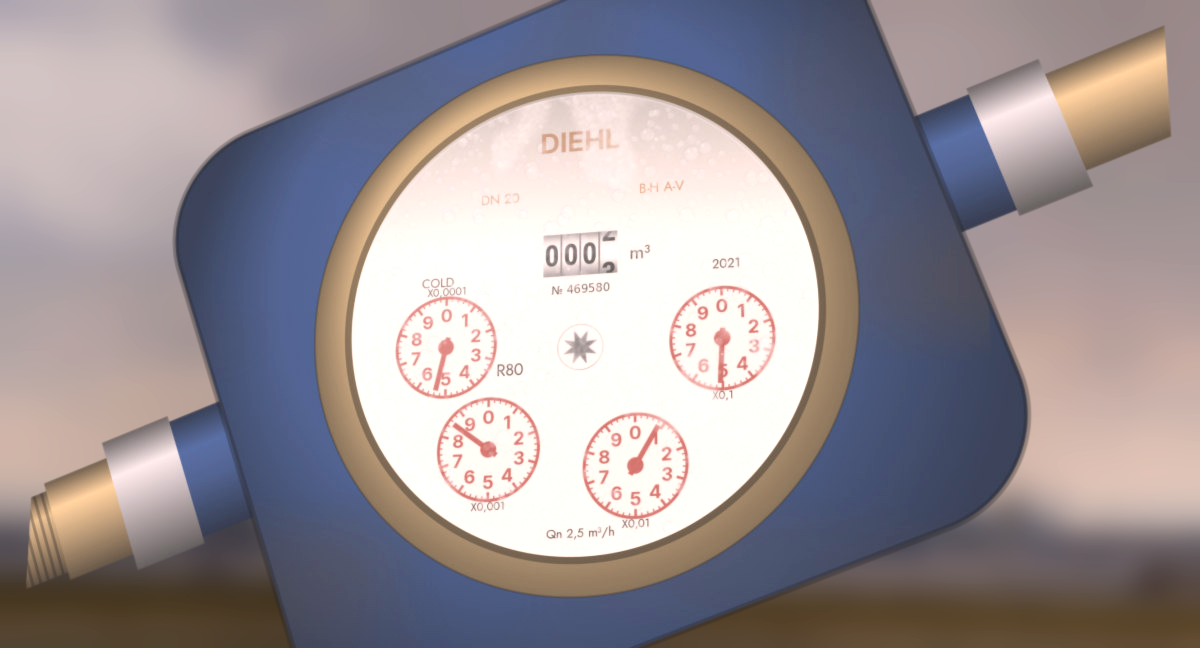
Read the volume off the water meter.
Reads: 2.5085 m³
